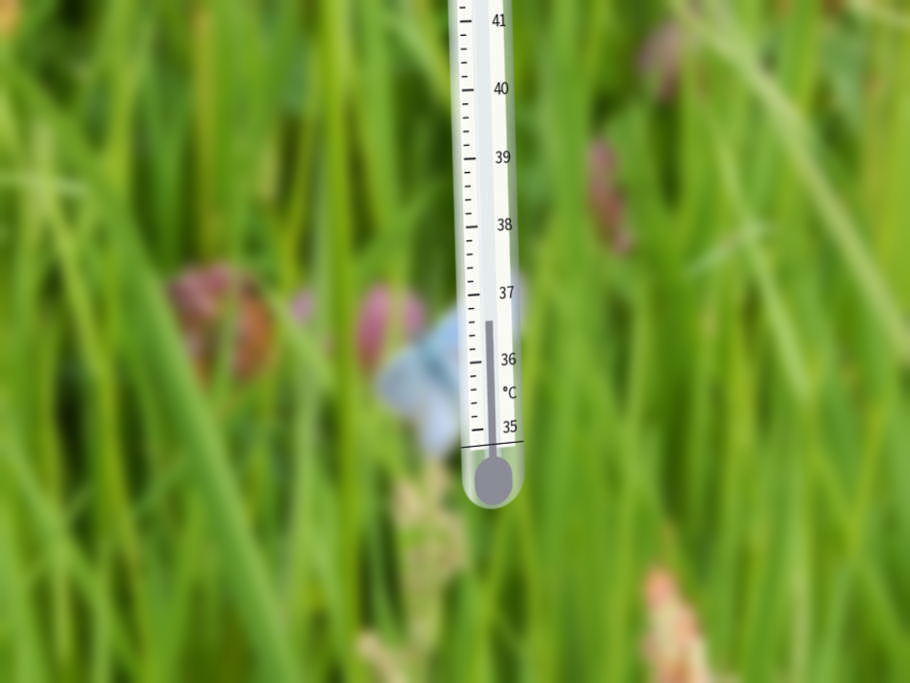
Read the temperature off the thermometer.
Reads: 36.6 °C
